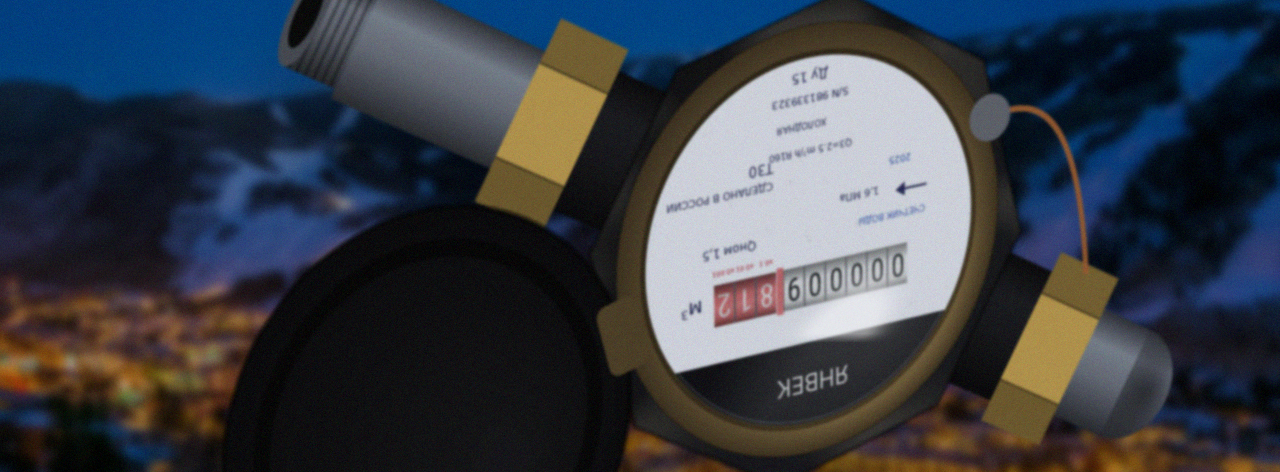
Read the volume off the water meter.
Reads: 9.812 m³
